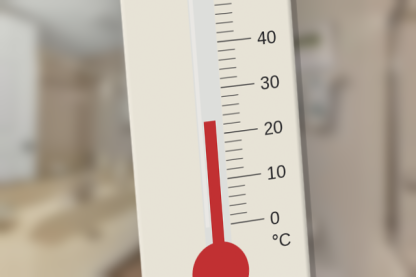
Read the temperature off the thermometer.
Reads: 23 °C
